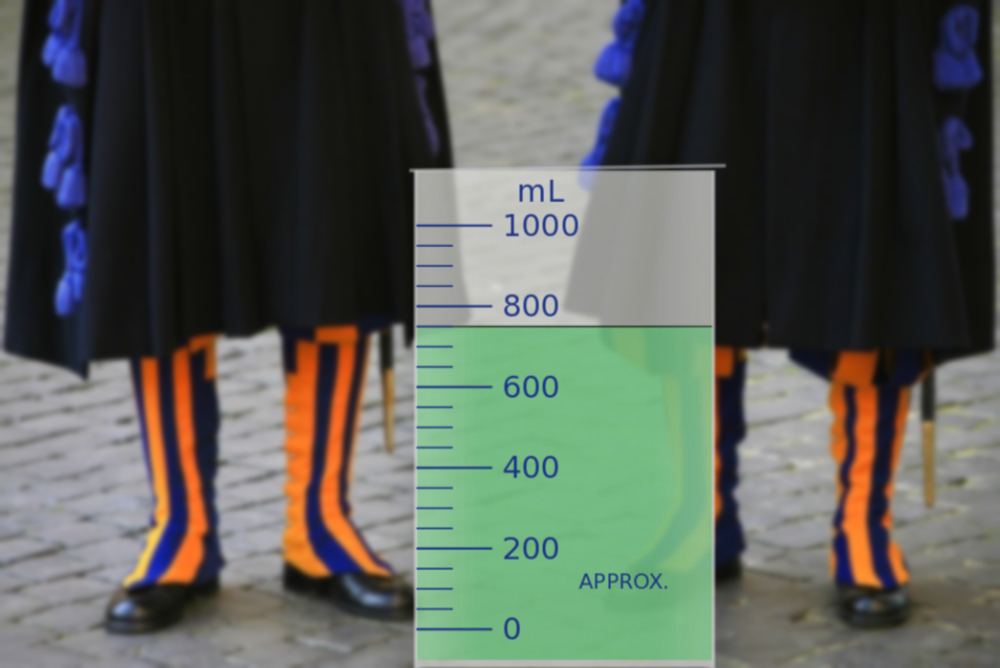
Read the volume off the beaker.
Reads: 750 mL
